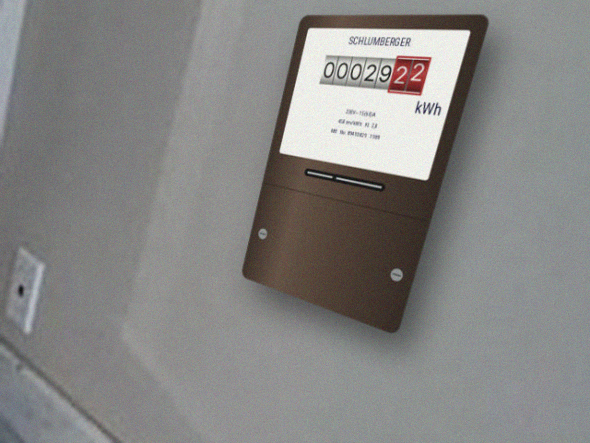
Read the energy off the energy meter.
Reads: 29.22 kWh
